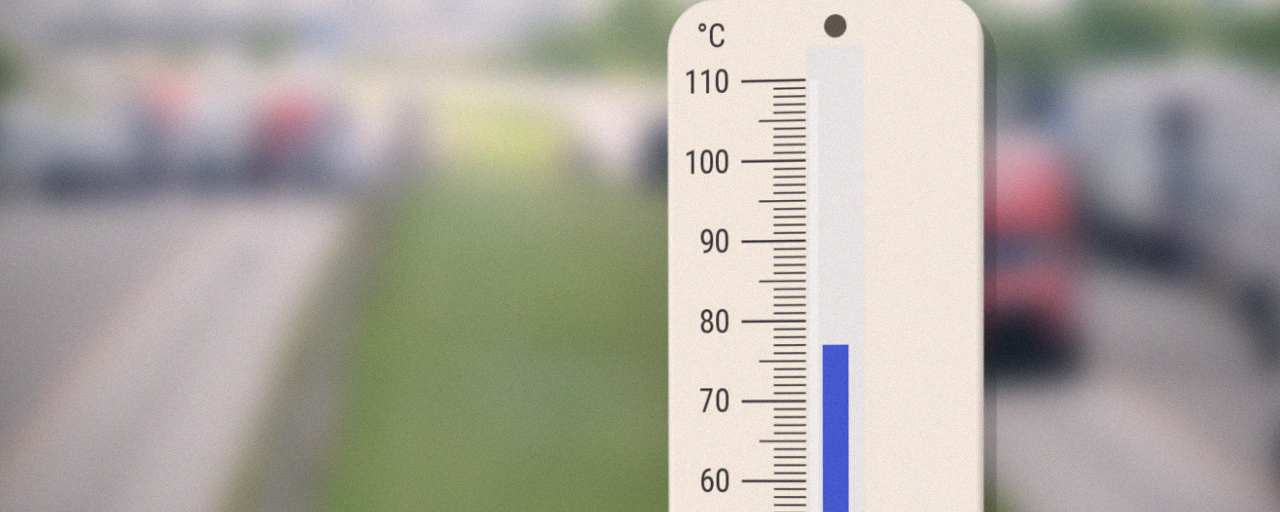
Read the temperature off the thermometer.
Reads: 77 °C
